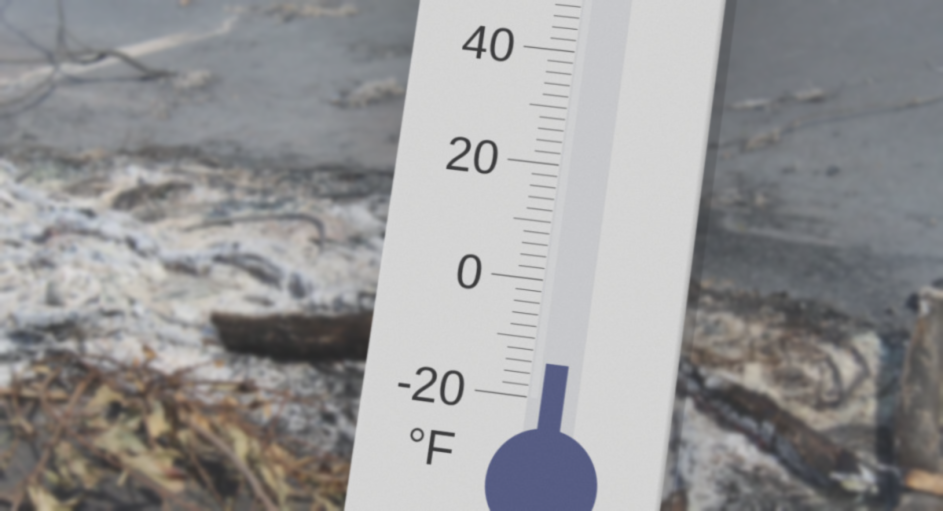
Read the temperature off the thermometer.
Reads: -14 °F
